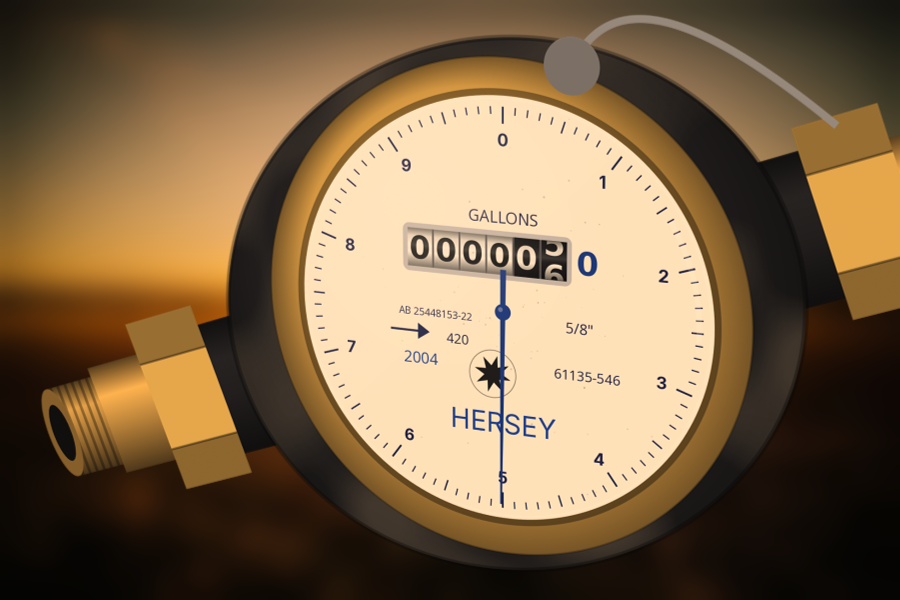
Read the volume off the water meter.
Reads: 55.0 gal
